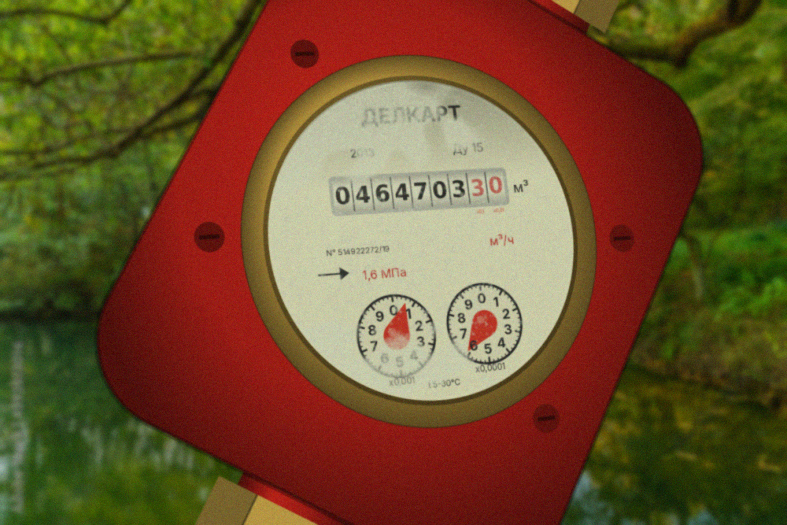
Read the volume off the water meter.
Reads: 464703.3006 m³
